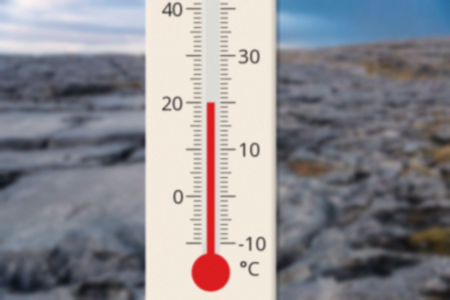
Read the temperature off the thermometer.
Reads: 20 °C
